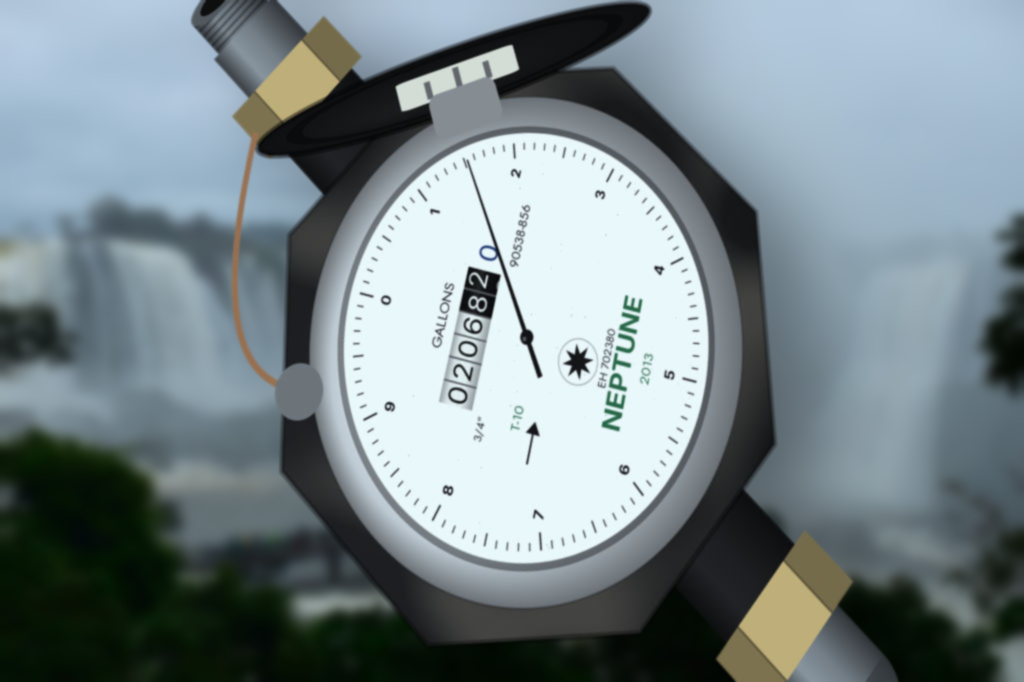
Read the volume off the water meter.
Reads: 206821.5 gal
